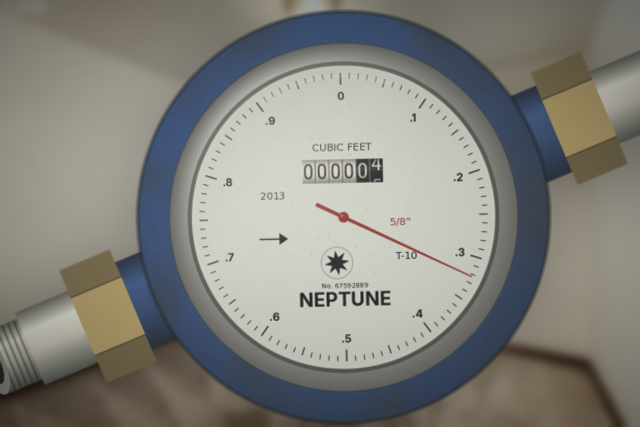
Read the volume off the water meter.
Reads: 4.32 ft³
